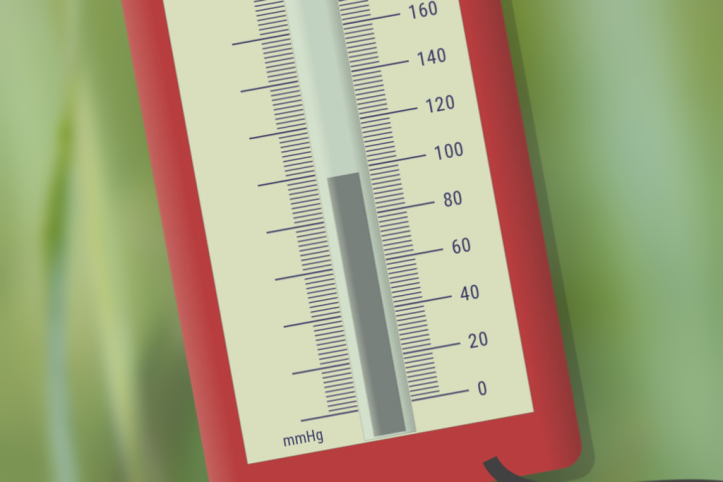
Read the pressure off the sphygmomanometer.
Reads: 98 mmHg
